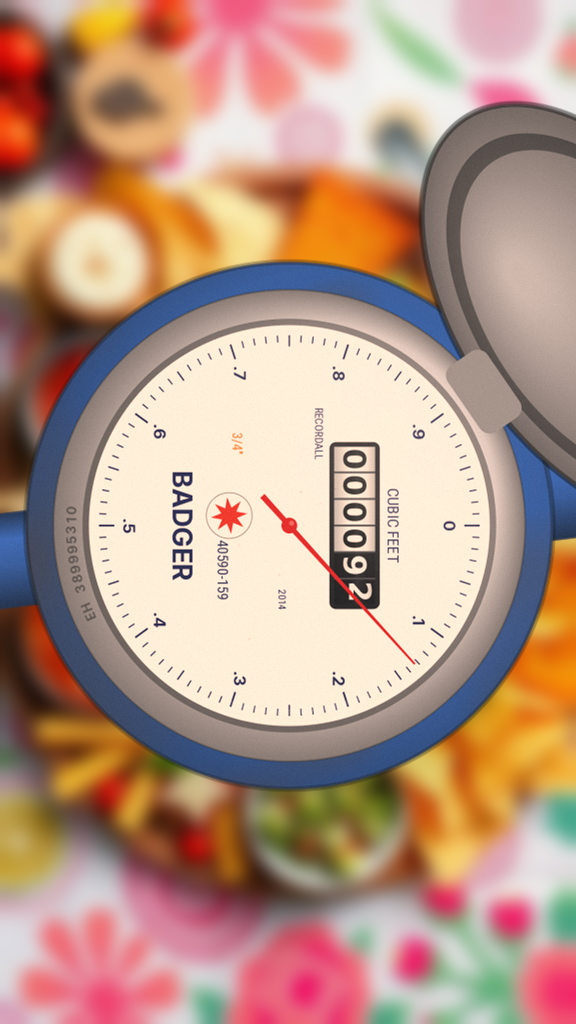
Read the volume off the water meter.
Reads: 92.13 ft³
